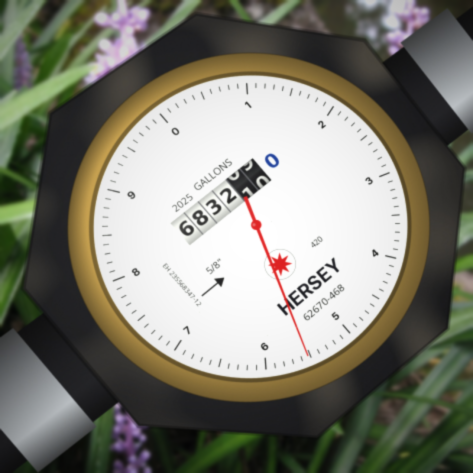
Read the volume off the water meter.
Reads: 6832095.5 gal
